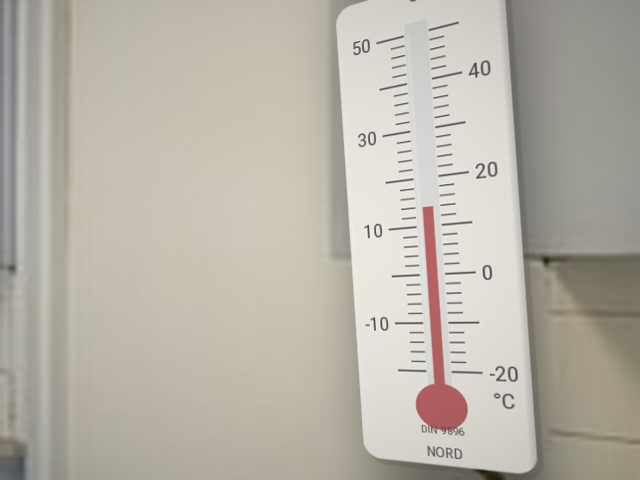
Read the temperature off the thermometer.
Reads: 14 °C
